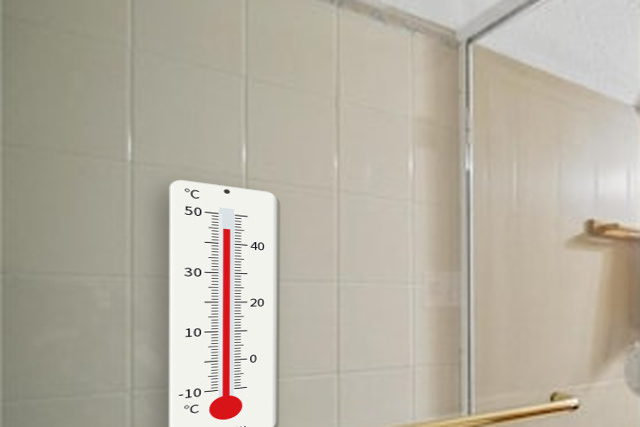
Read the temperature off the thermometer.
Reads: 45 °C
